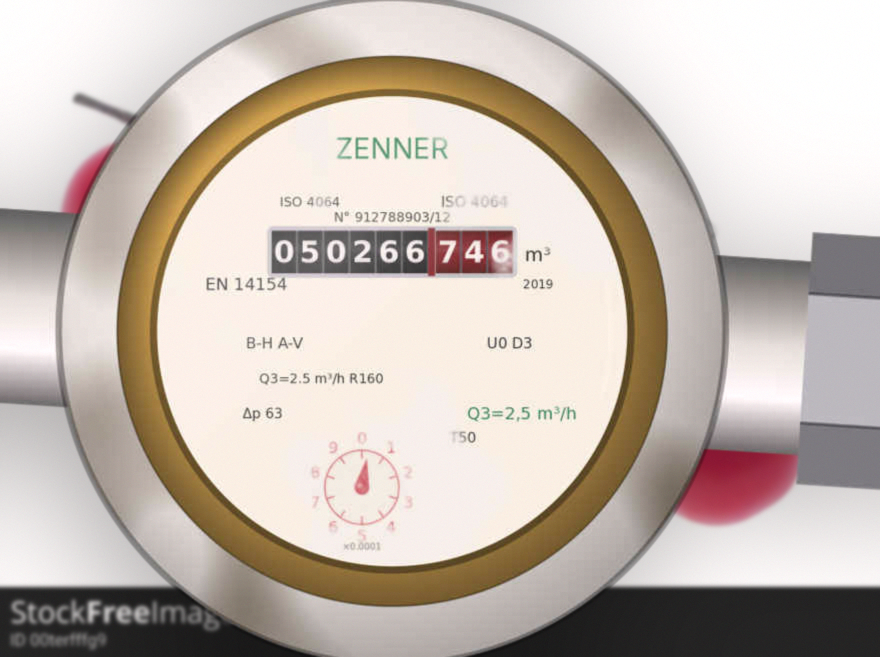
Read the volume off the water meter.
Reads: 50266.7460 m³
